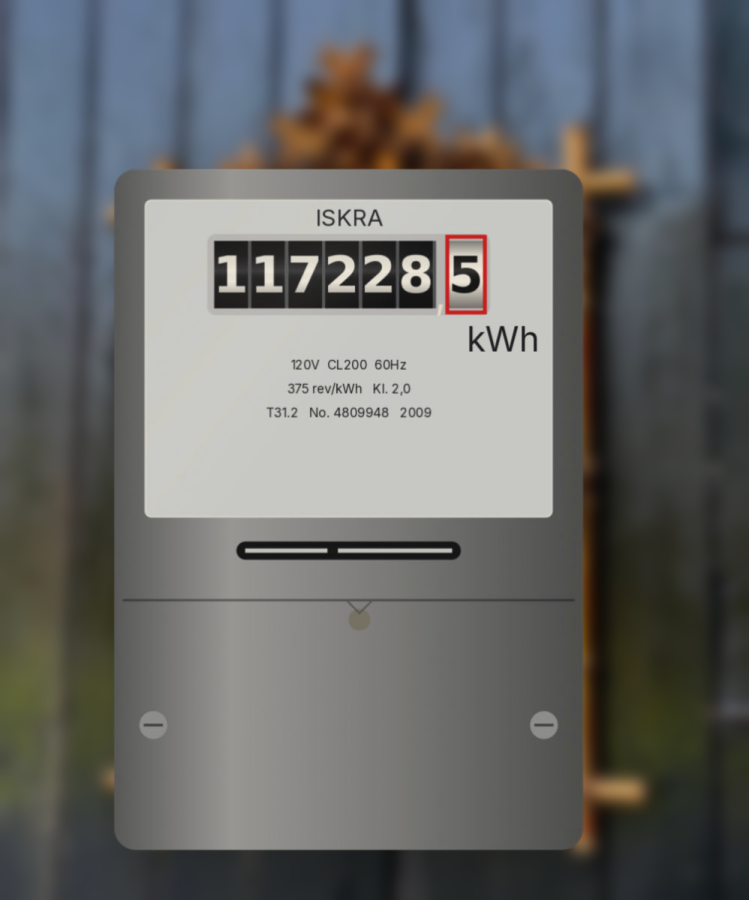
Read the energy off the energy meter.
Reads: 117228.5 kWh
